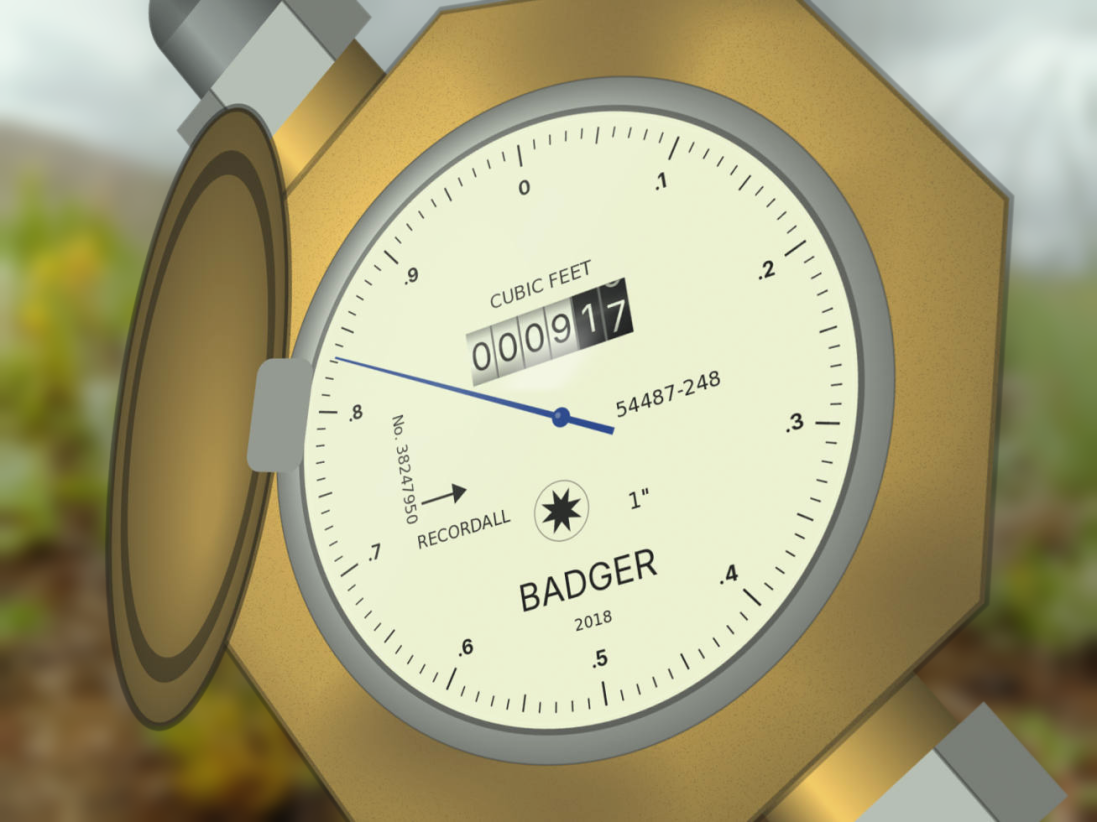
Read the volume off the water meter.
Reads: 916.83 ft³
